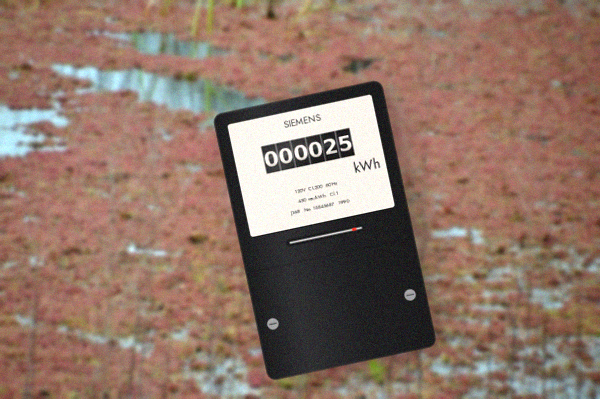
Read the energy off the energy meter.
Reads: 25 kWh
